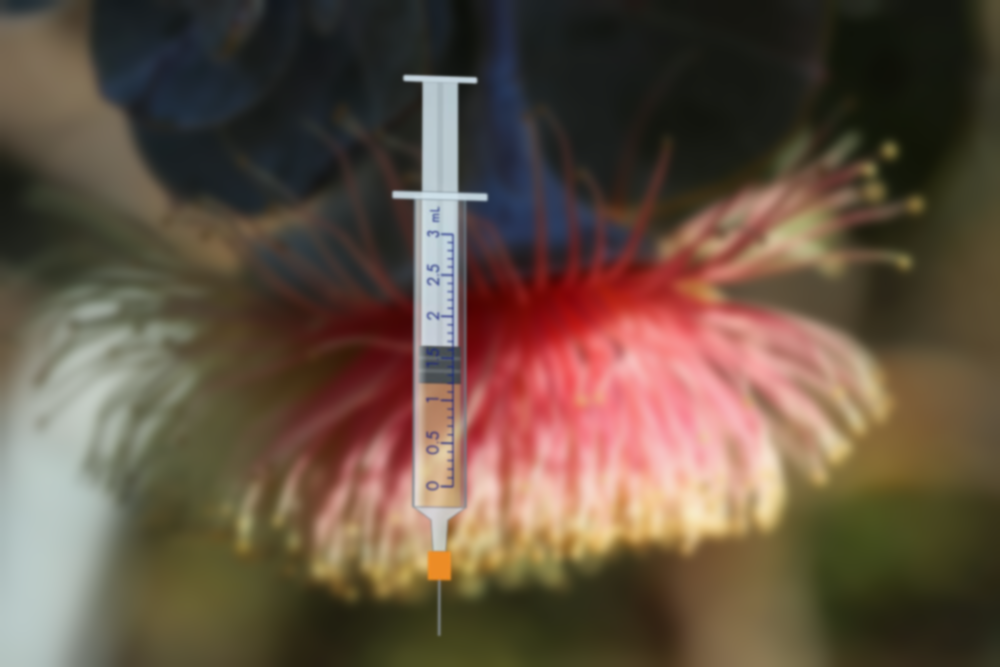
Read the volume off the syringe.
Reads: 1.2 mL
